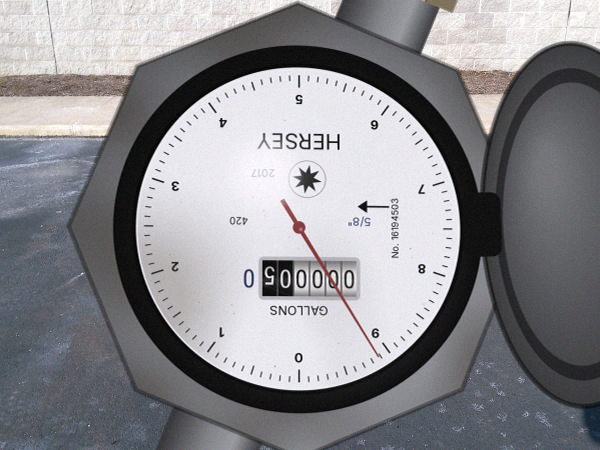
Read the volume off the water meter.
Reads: 49.1 gal
